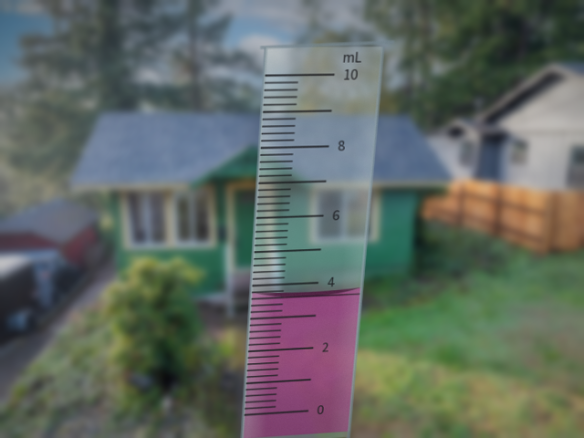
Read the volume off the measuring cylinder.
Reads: 3.6 mL
